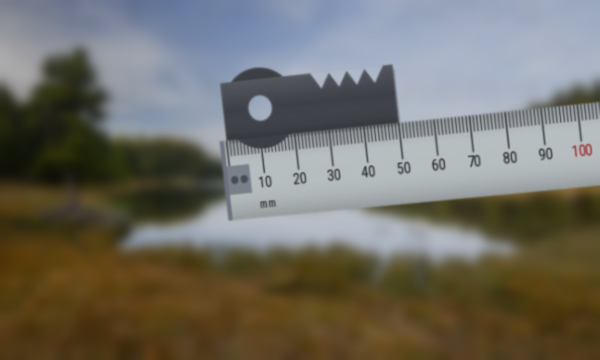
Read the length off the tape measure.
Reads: 50 mm
